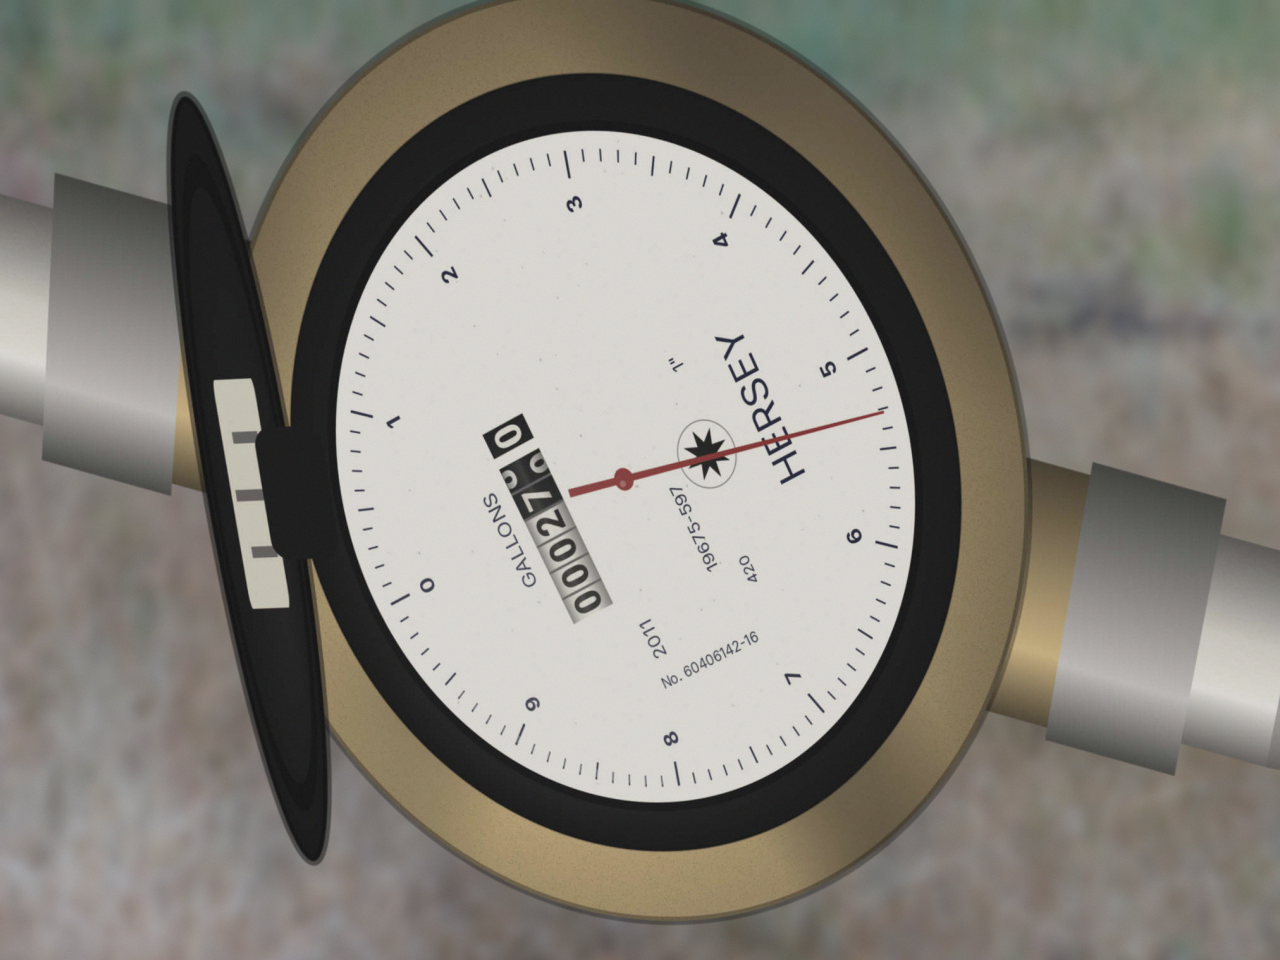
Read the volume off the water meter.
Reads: 2785.3 gal
